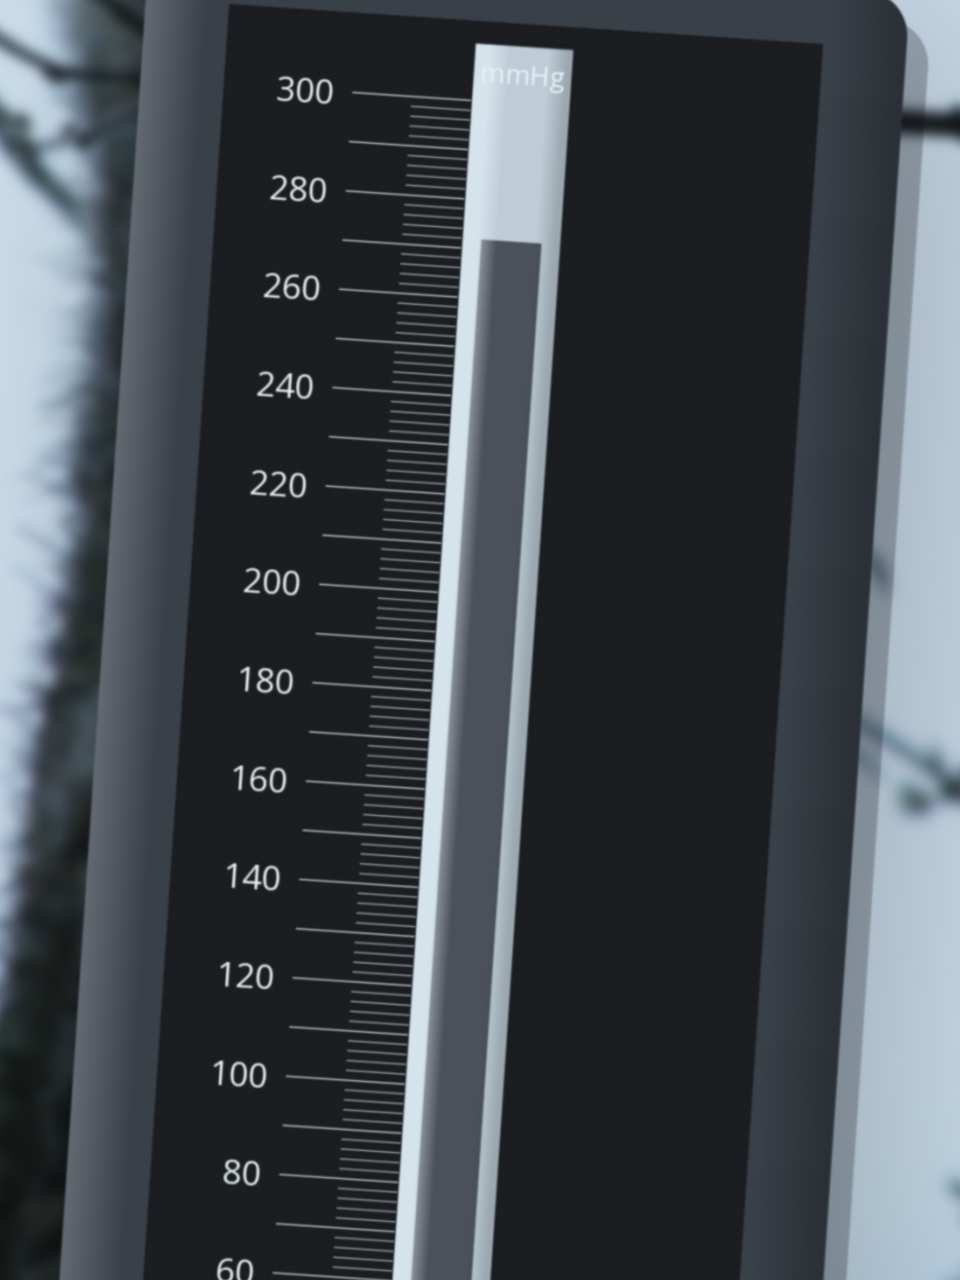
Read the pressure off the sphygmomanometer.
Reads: 272 mmHg
